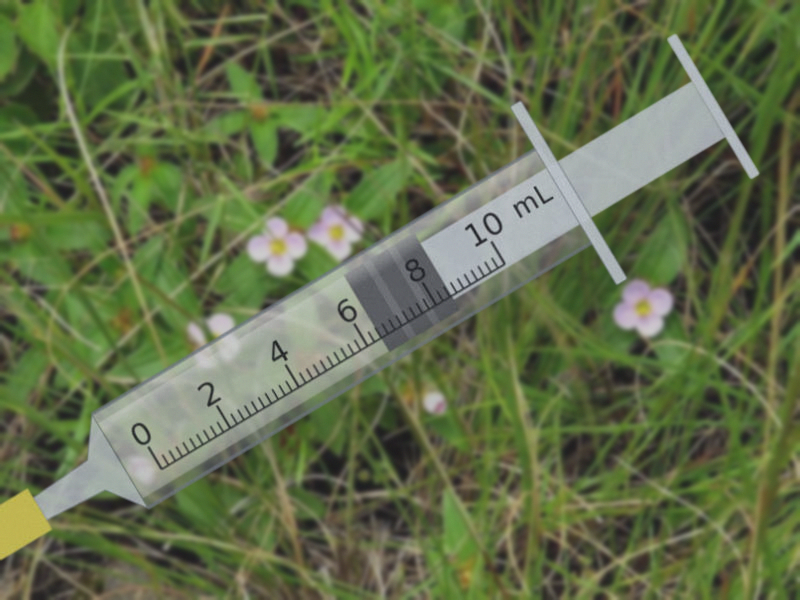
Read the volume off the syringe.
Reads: 6.4 mL
